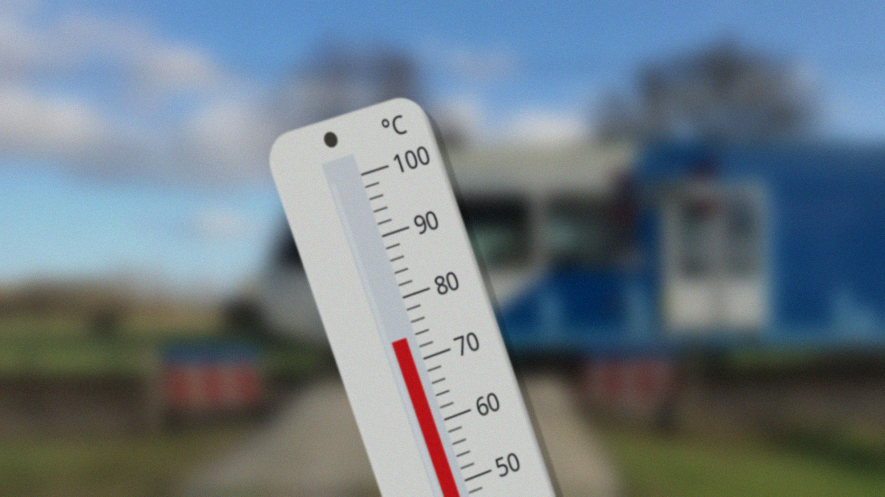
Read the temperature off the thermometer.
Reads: 74 °C
